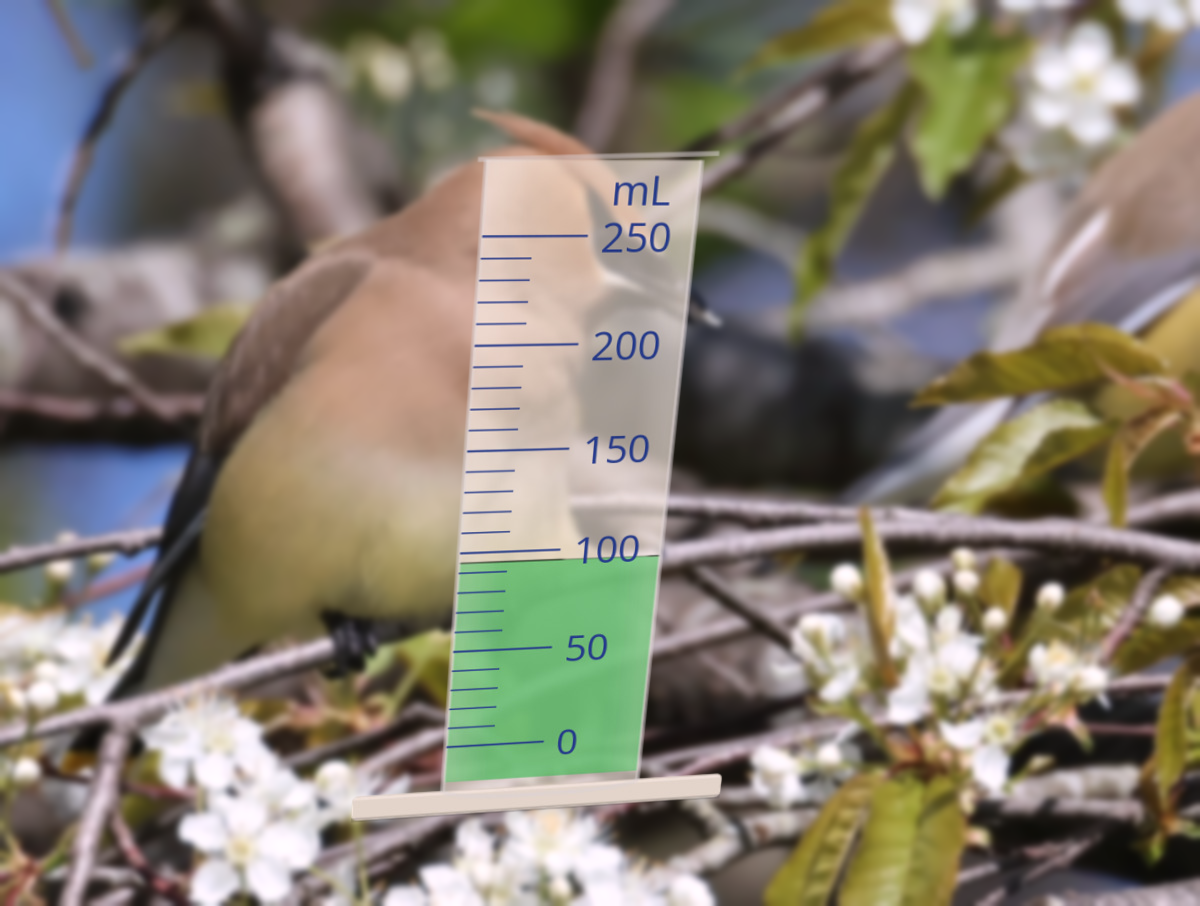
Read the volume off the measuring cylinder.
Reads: 95 mL
